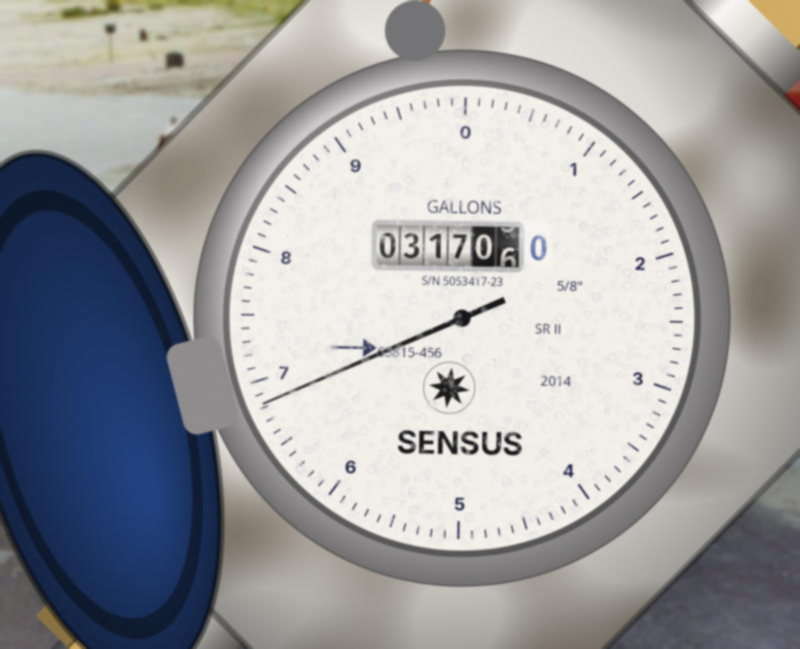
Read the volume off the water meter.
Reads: 317056.8 gal
